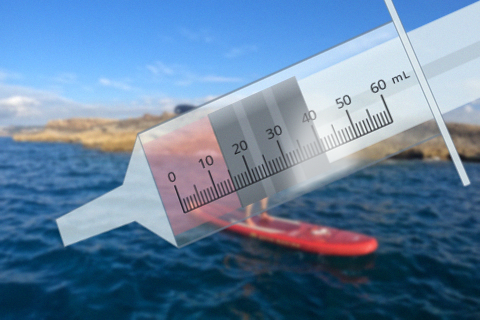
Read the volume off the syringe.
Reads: 15 mL
